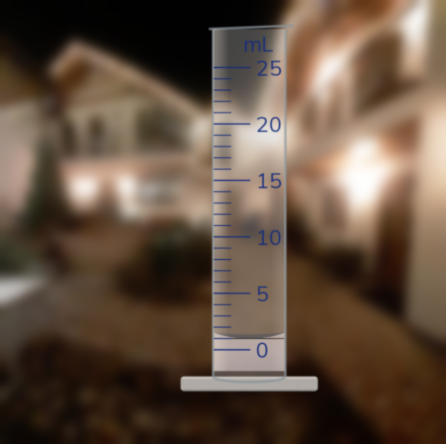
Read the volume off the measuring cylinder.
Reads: 1 mL
